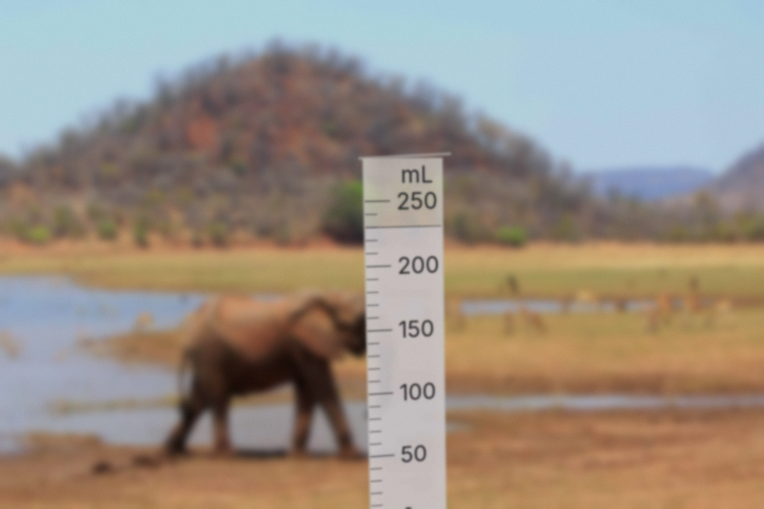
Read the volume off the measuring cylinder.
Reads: 230 mL
